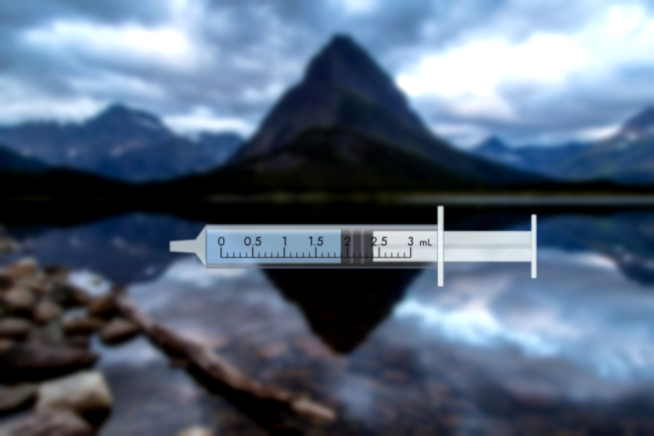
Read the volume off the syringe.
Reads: 1.9 mL
